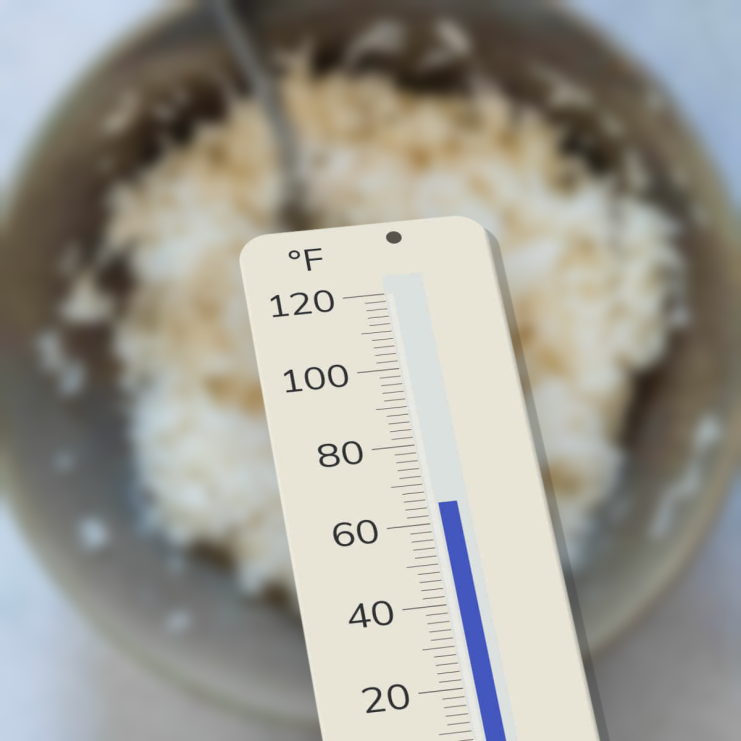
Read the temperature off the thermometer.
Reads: 65 °F
